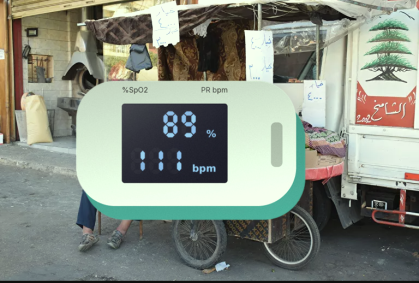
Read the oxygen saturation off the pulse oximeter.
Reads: 89 %
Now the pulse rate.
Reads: 111 bpm
